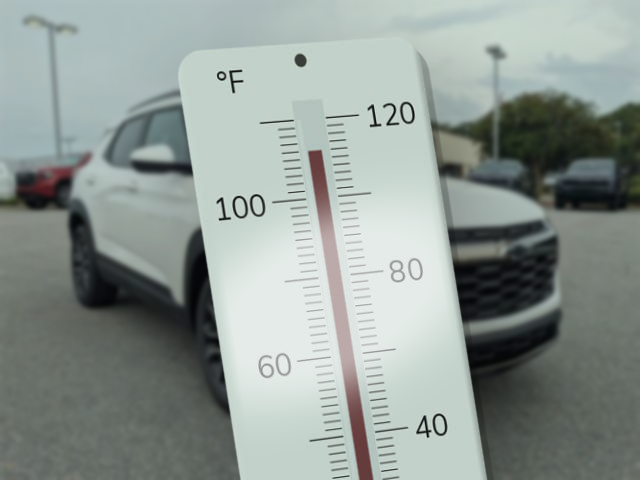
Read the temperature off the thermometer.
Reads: 112 °F
